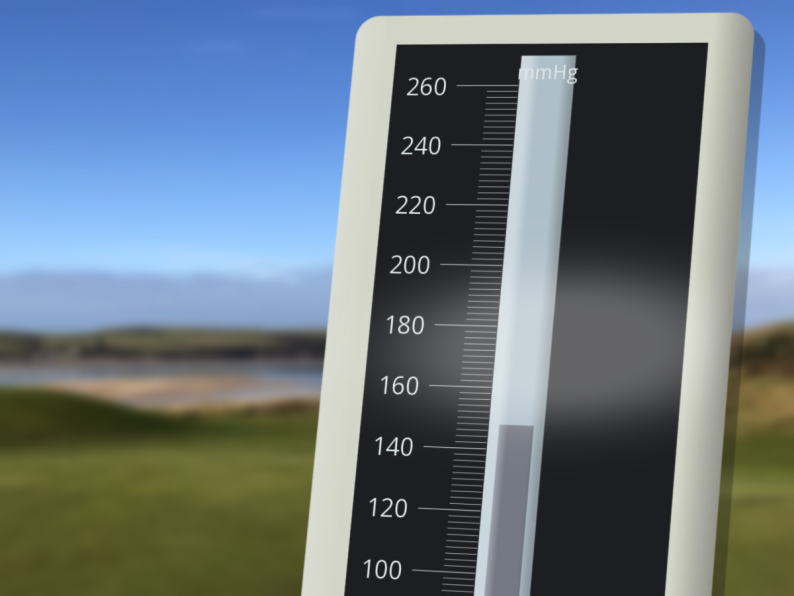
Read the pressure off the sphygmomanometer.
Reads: 148 mmHg
